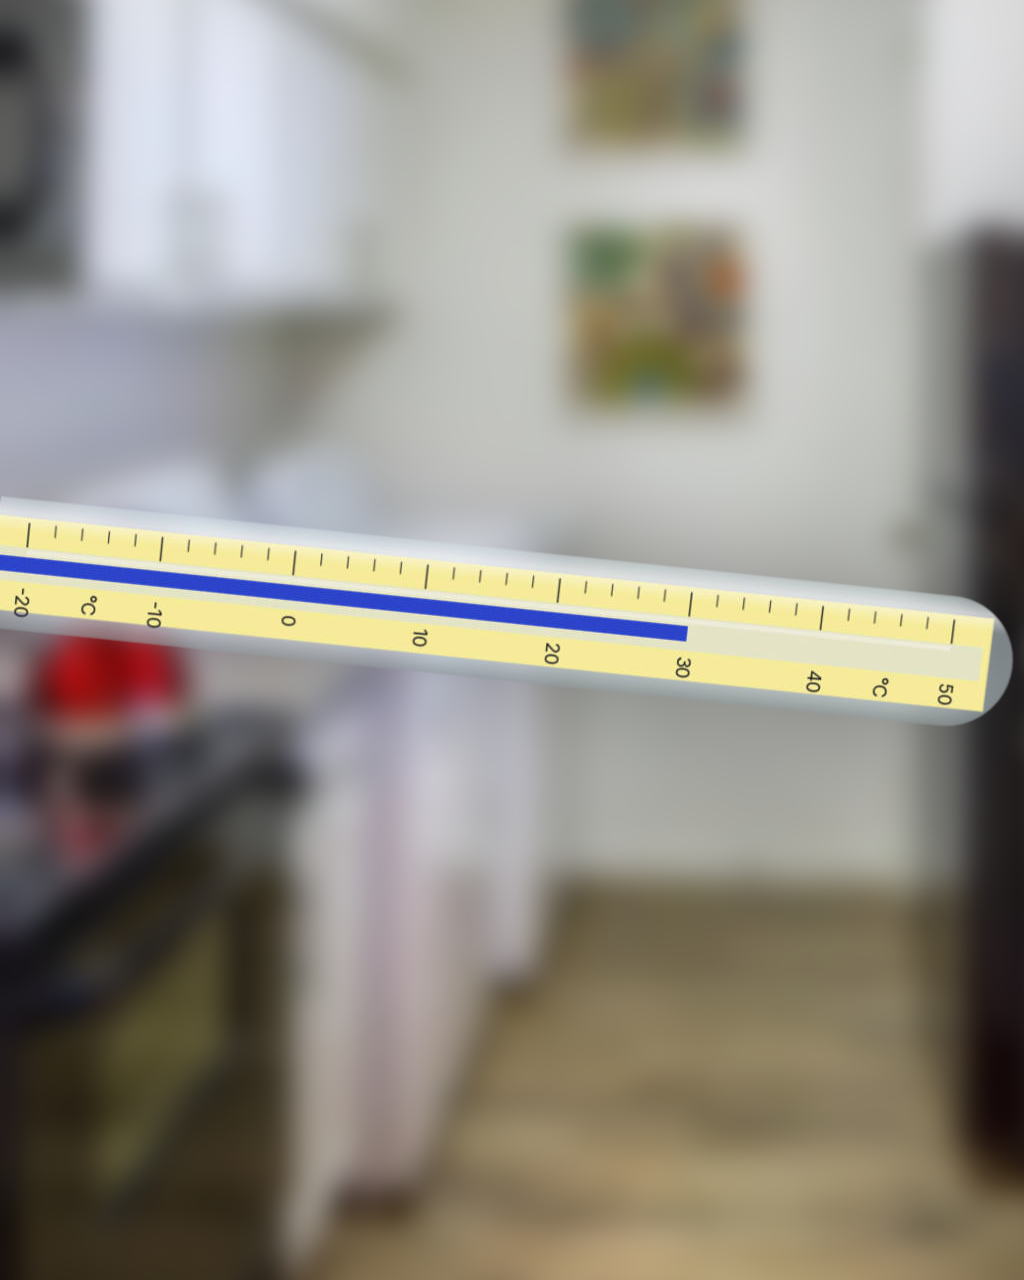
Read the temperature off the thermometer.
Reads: 30 °C
